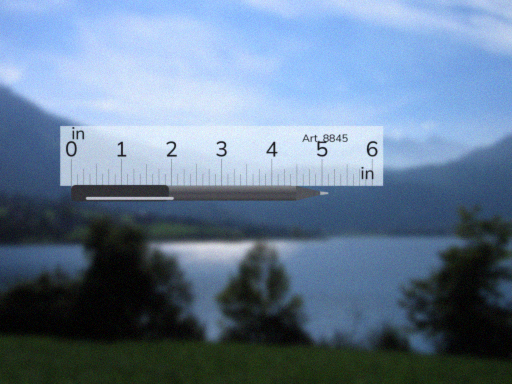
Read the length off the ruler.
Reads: 5.125 in
